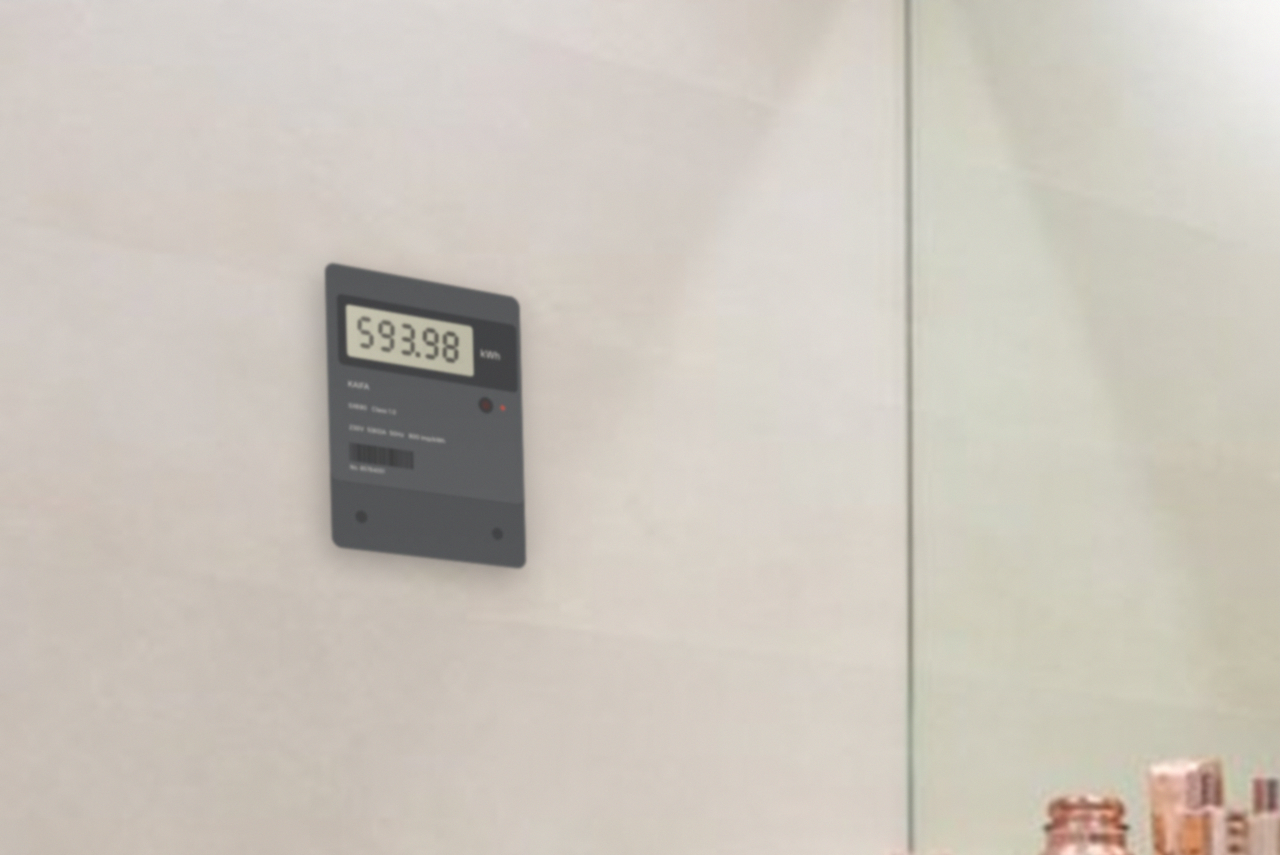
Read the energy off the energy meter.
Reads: 593.98 kWh
